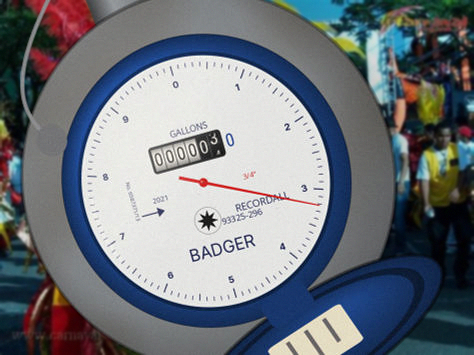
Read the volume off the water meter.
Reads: 33.2 gal
